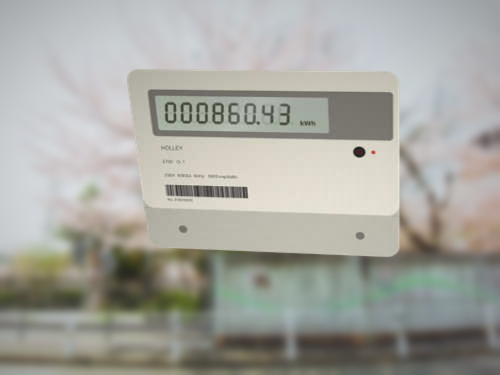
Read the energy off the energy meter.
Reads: 860.43 kWh
